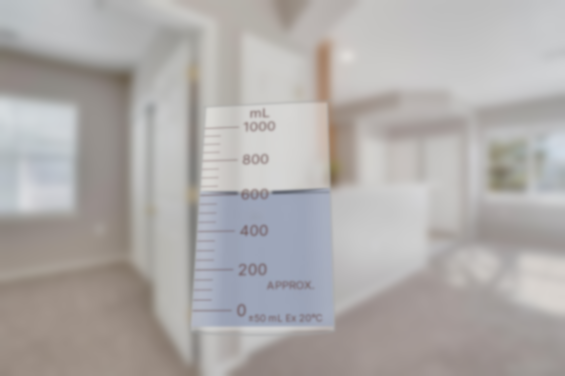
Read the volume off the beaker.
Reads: 600 mL
